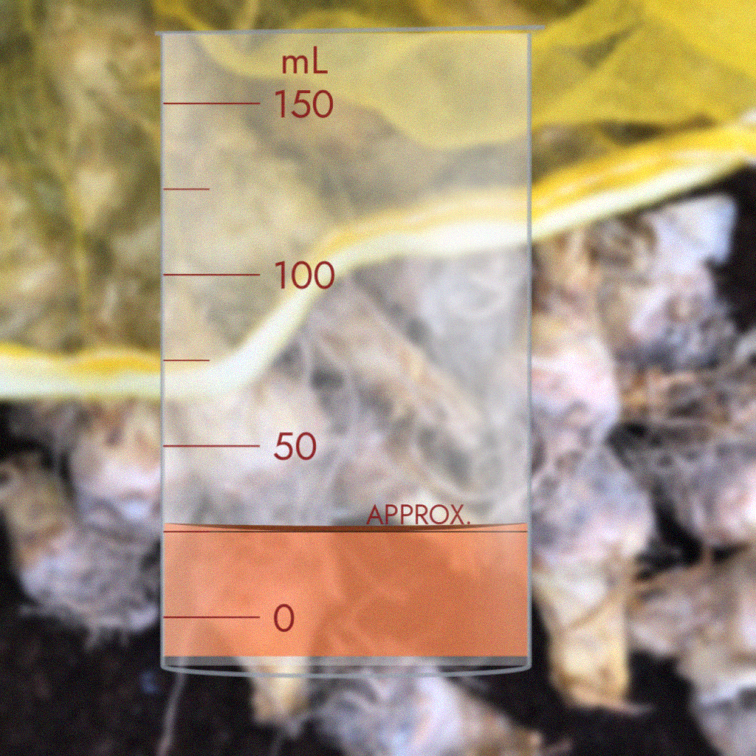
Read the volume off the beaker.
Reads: 25 mL
